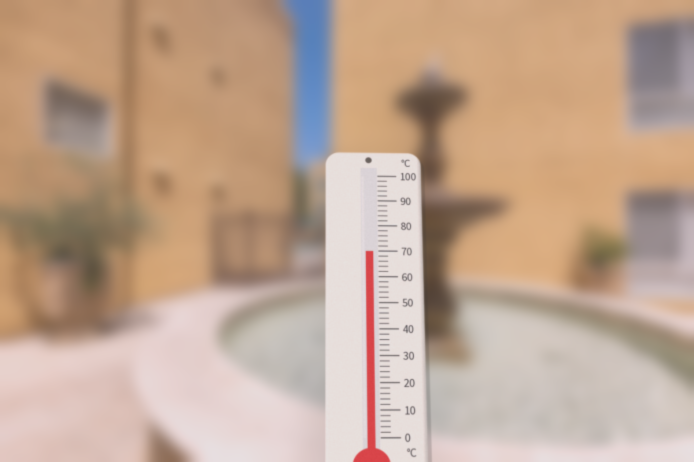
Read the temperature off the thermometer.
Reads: 70 °C
